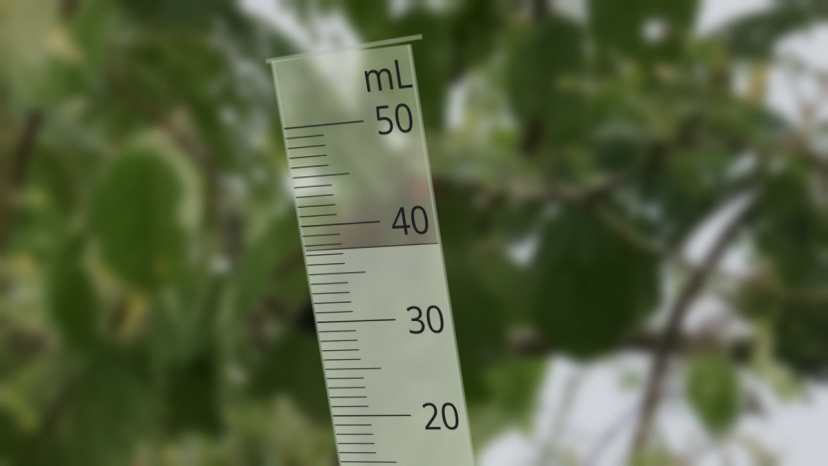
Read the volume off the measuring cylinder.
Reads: 37.5 mL
